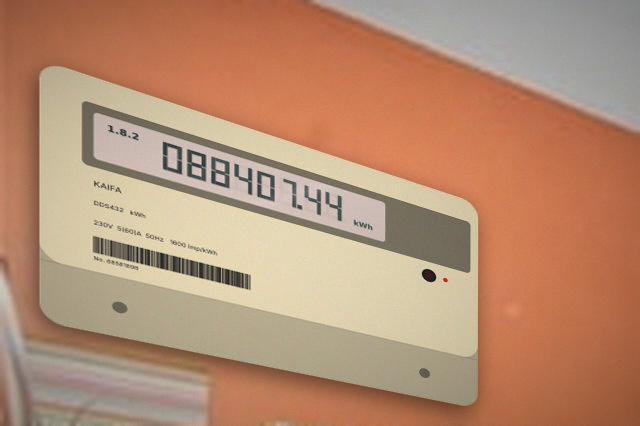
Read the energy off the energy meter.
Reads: 88407.44 kWh
